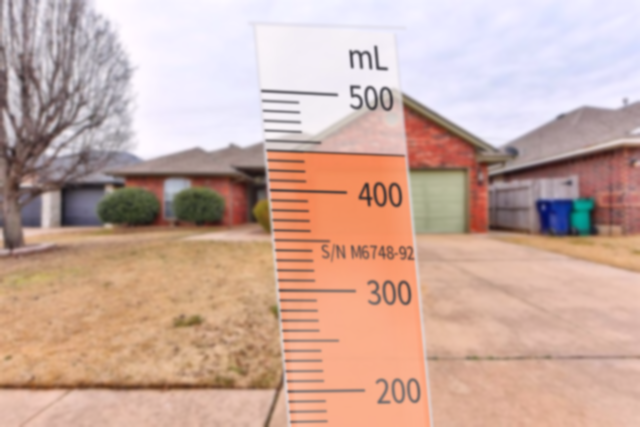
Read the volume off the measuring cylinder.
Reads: 440 mL
